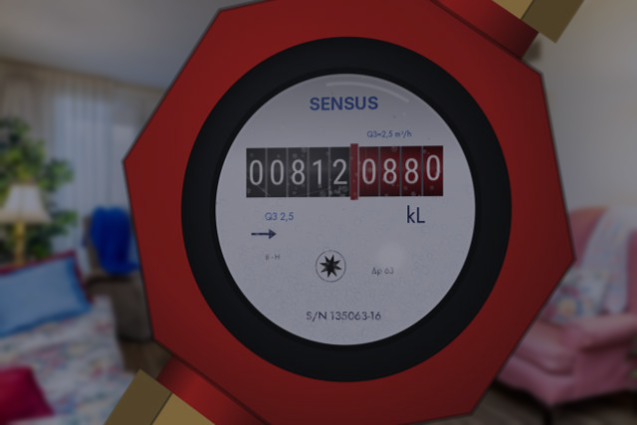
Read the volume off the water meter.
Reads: 812.0880 kL
